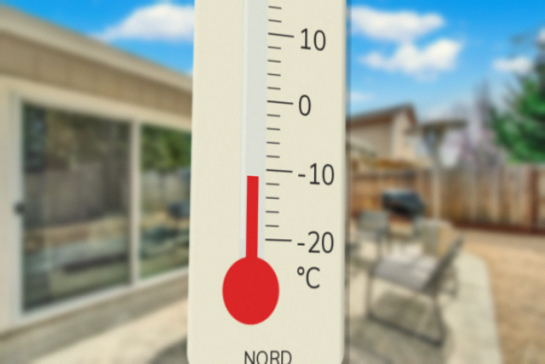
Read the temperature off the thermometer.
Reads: -11 °C
